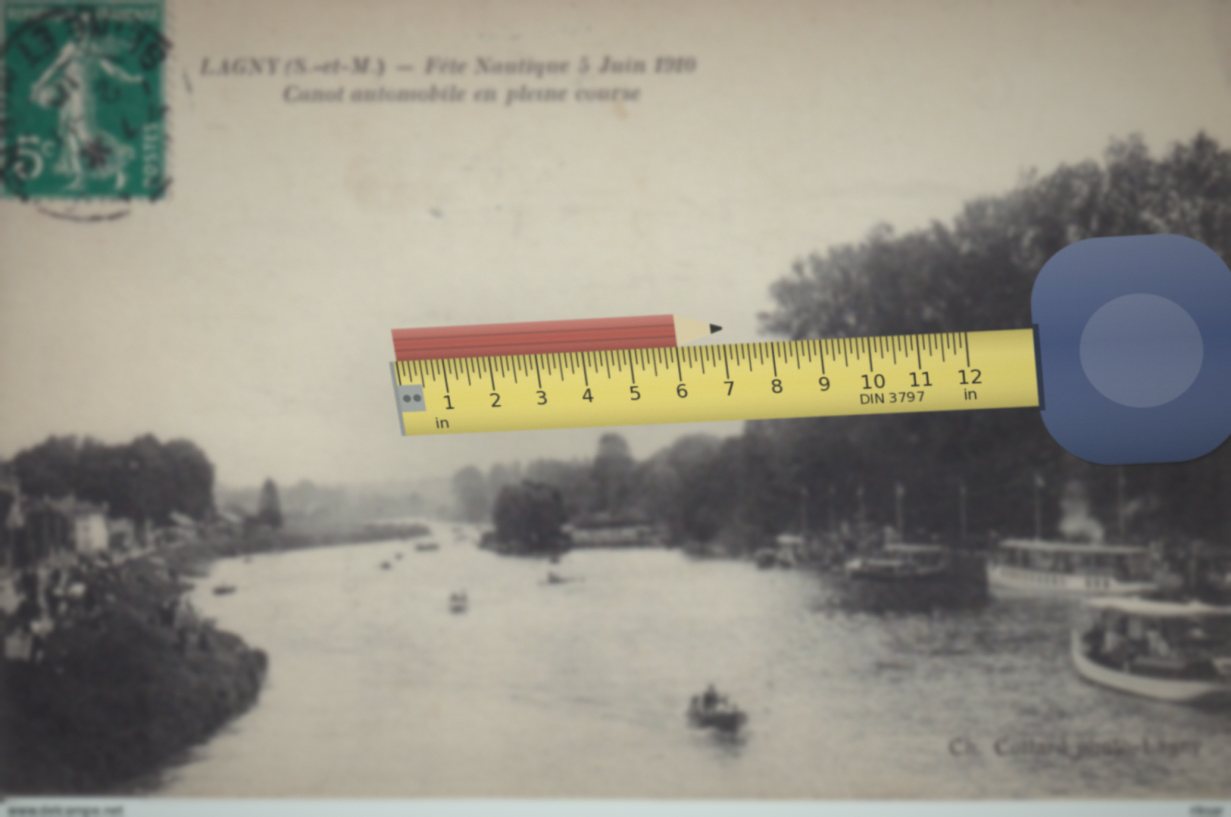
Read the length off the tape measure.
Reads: 7 in
